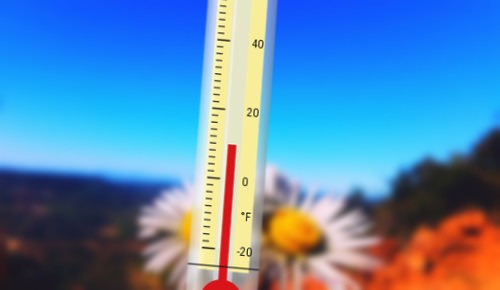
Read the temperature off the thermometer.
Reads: 10 °F
